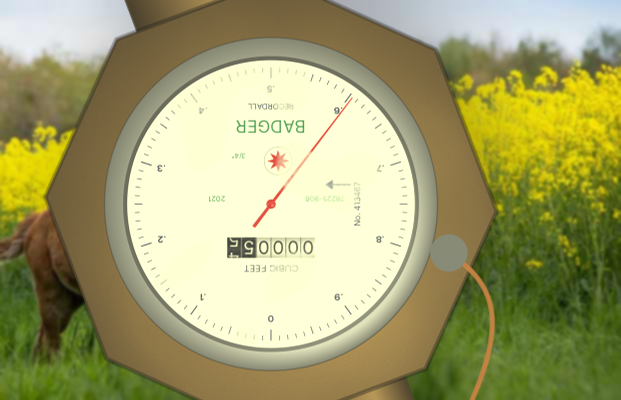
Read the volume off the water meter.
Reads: 54.60 ft³
